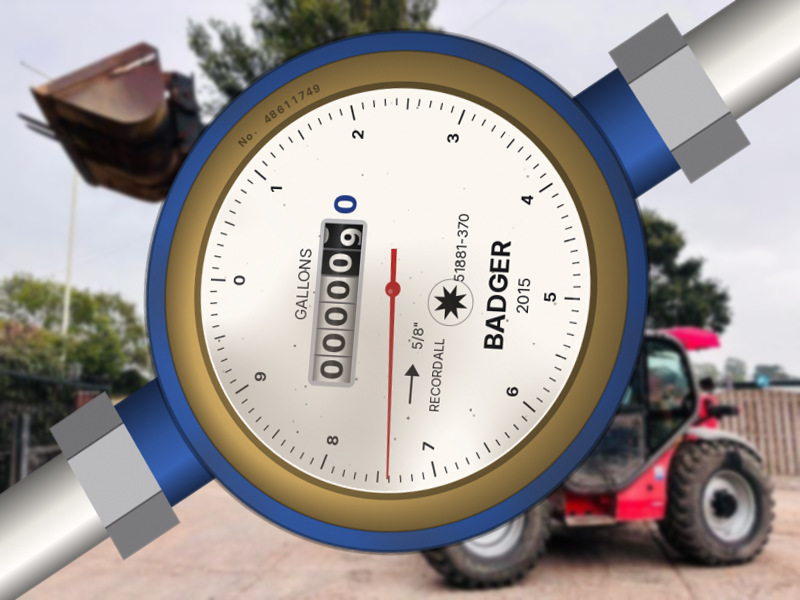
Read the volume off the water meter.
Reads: 87.4 gal
